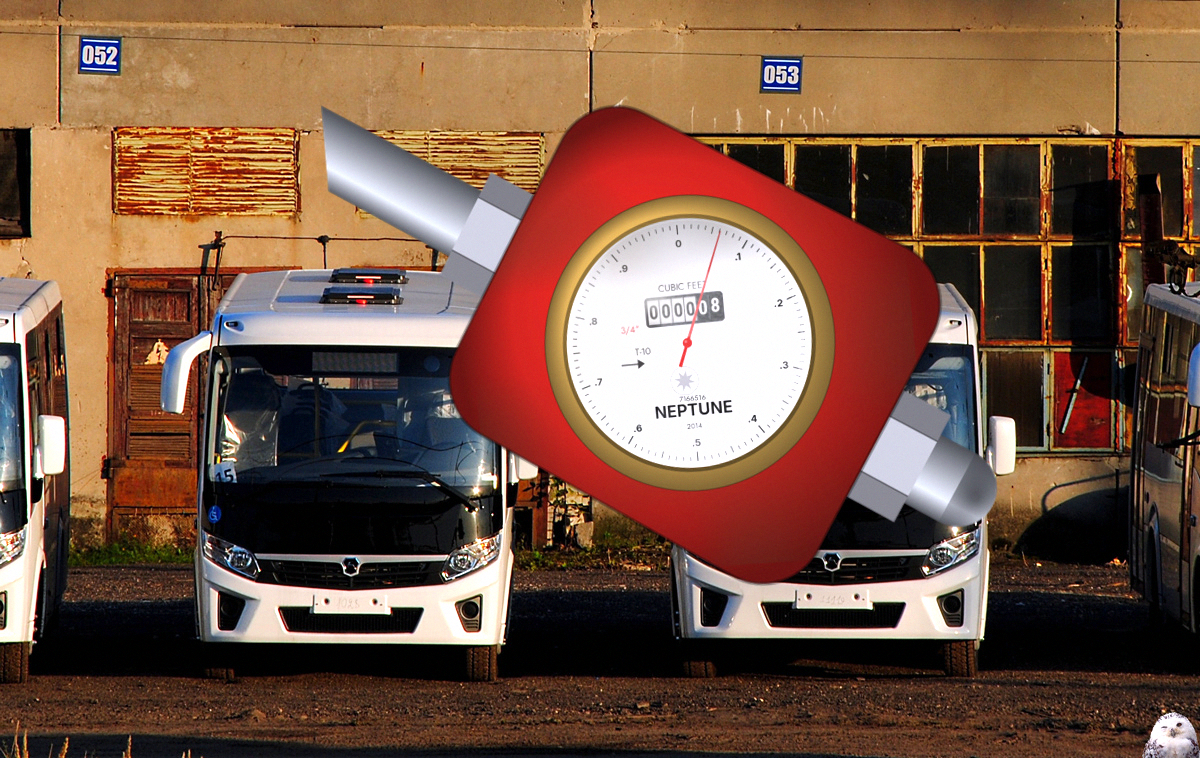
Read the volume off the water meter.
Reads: 8.06 ft³
